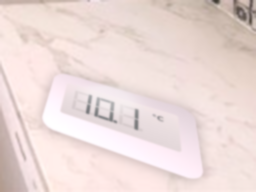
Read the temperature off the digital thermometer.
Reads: 10.1 °C
